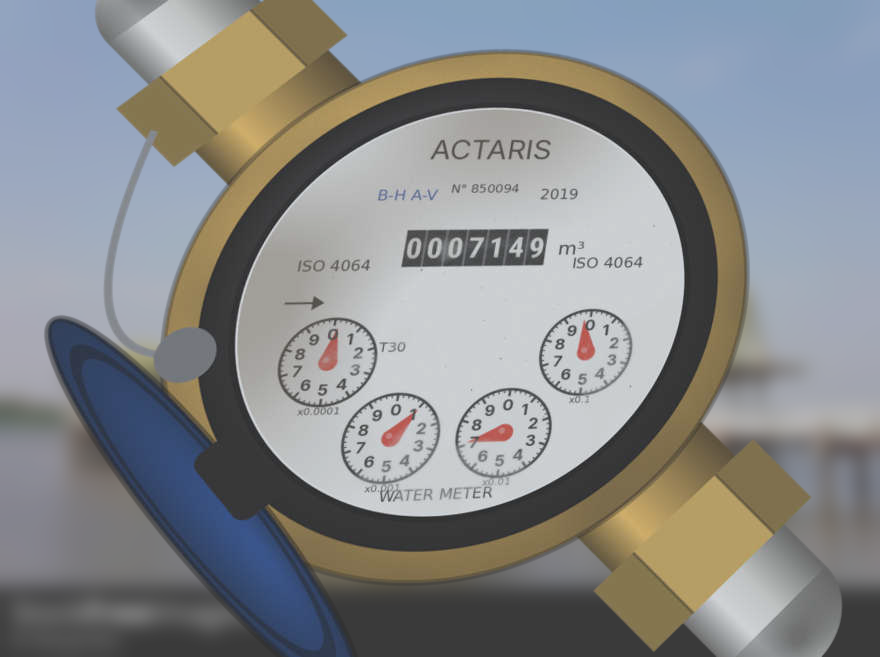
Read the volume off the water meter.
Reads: 7148.9710 m³
